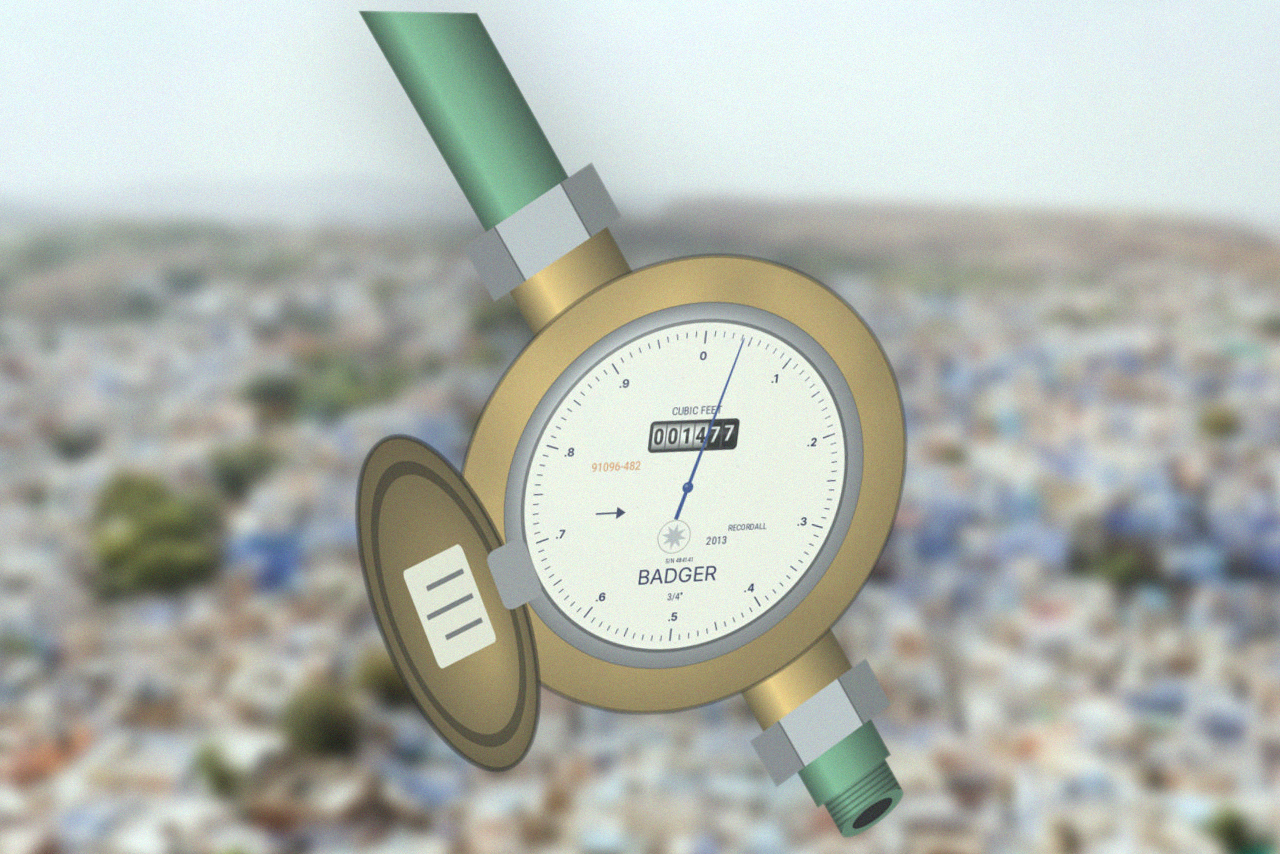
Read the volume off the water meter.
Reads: 1477.04 ft³
